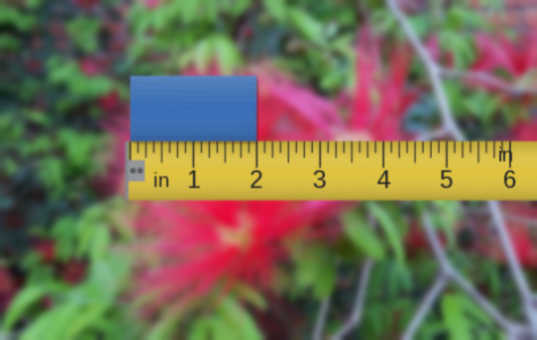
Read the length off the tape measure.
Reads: 2 in
